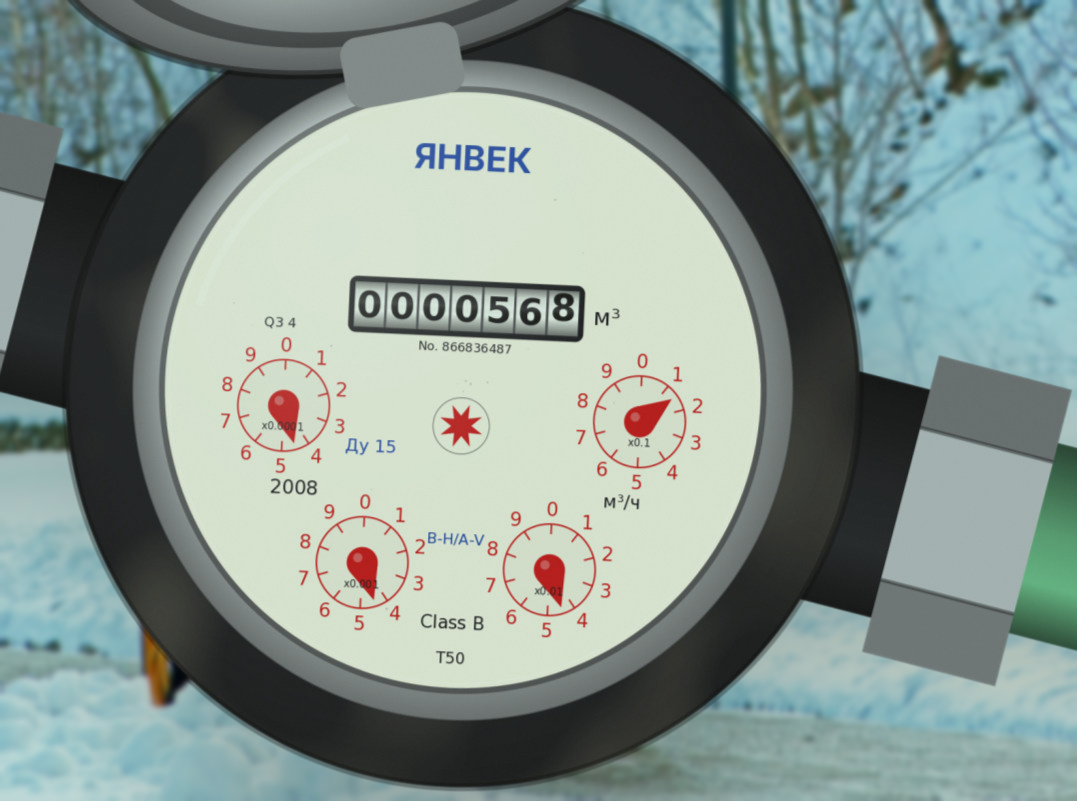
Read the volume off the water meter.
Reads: 568.1444 m³
